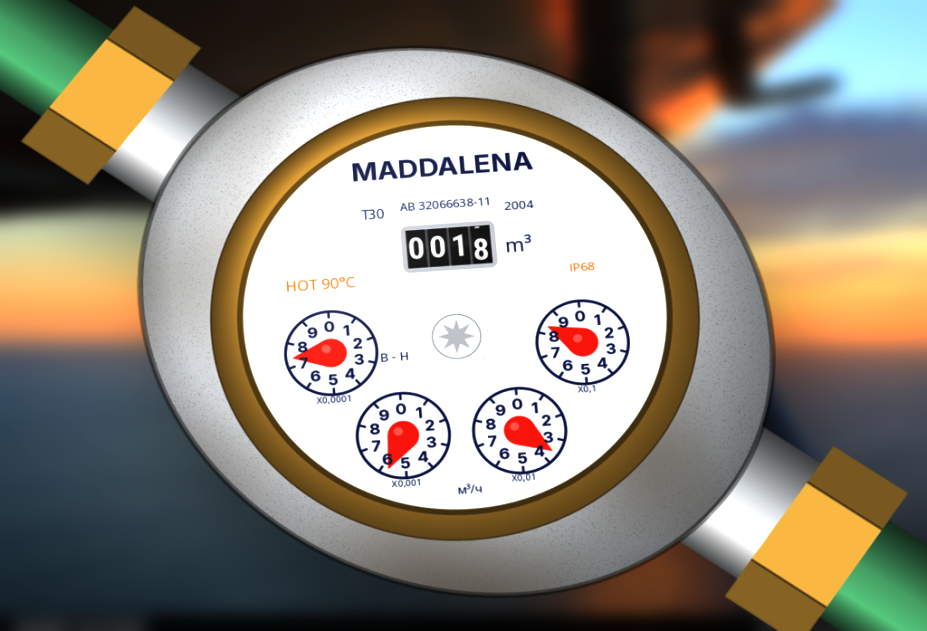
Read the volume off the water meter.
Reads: 17.8357 m³
